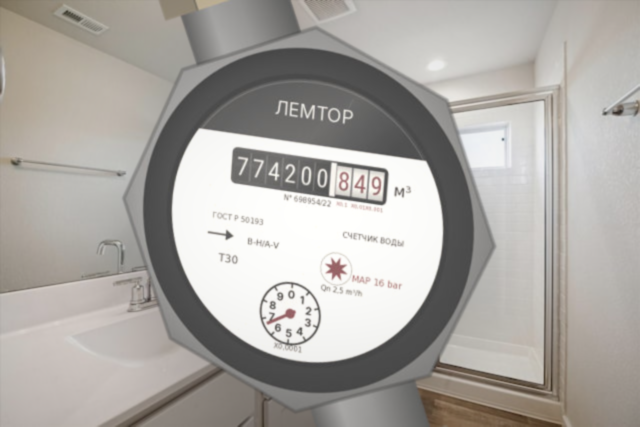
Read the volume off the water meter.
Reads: 774200.8496 m³
